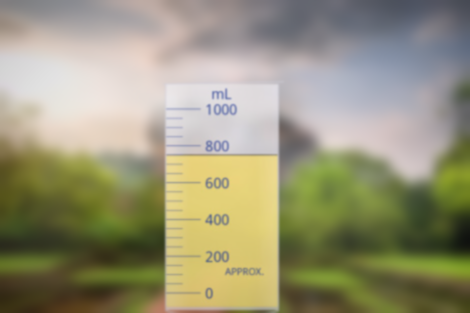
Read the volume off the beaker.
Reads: 750 mL
